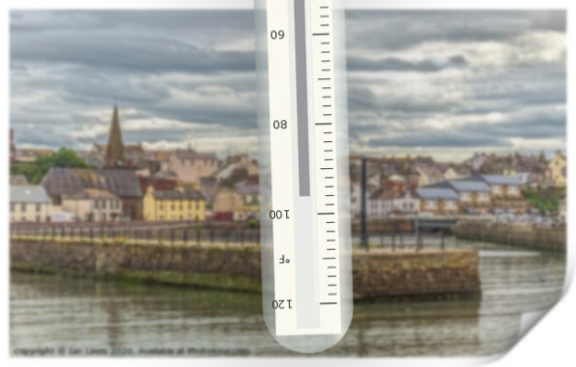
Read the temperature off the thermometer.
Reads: 96 °F
